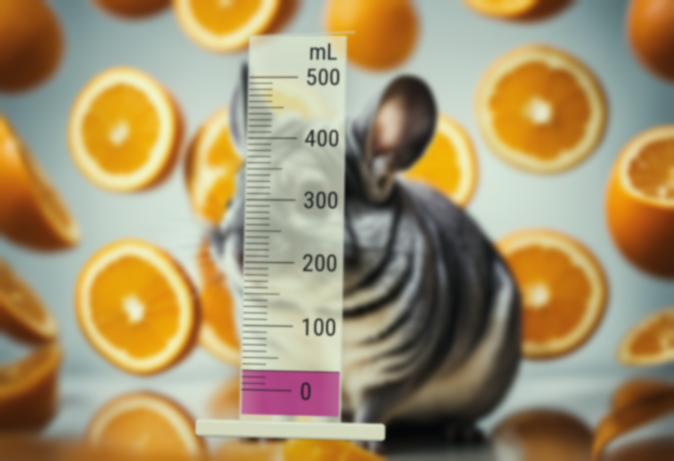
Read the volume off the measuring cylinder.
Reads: 30 mL
